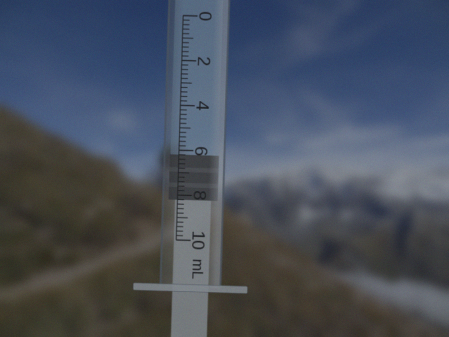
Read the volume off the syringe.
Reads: 6.2 mL
